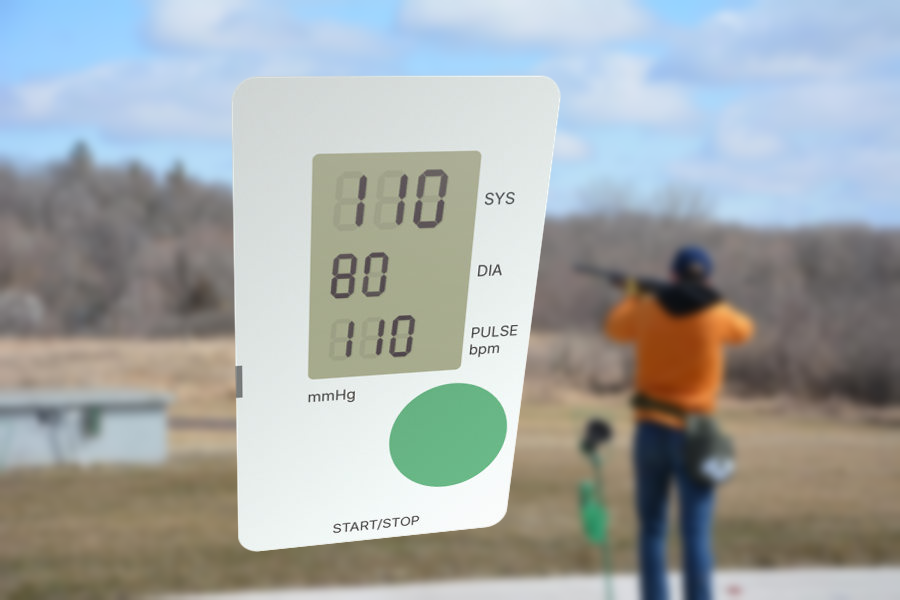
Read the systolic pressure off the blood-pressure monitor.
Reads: 110 mmHg
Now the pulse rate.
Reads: 110 bpm
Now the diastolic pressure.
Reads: 80 mmHg
